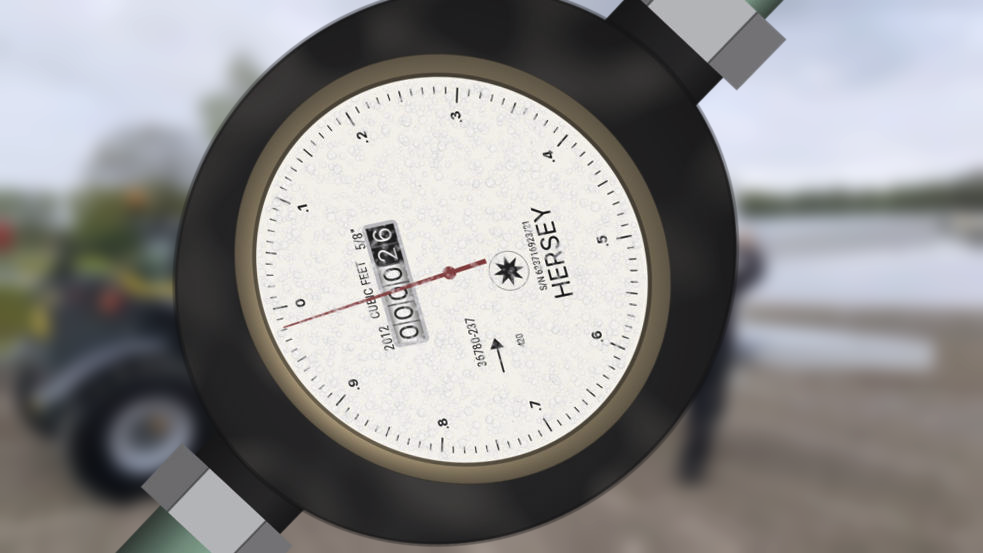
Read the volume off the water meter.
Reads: 25.98 ft³
